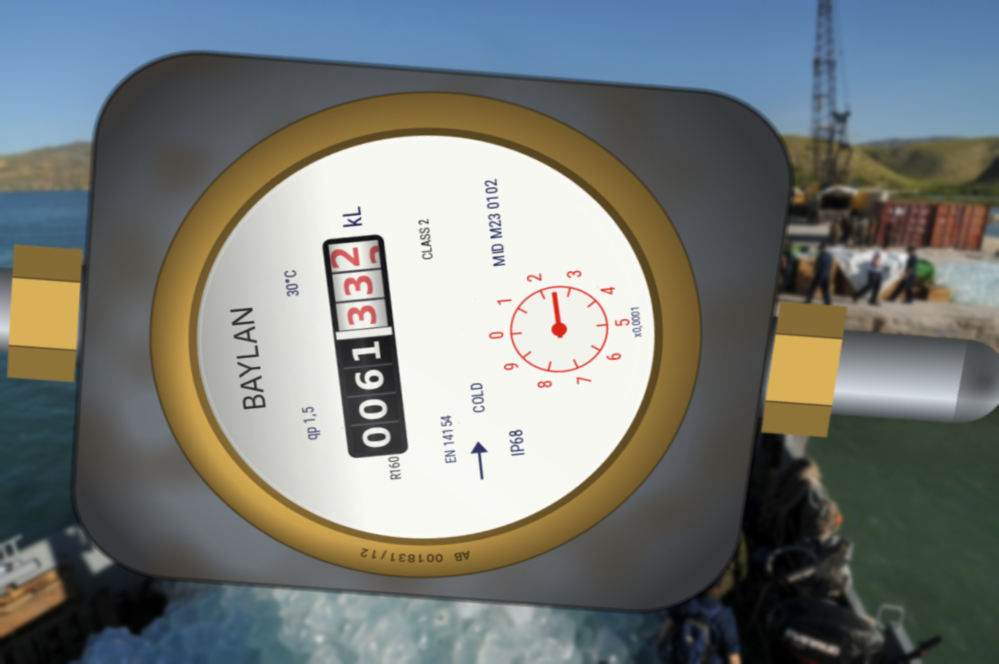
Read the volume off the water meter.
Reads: 61.3322 kL
